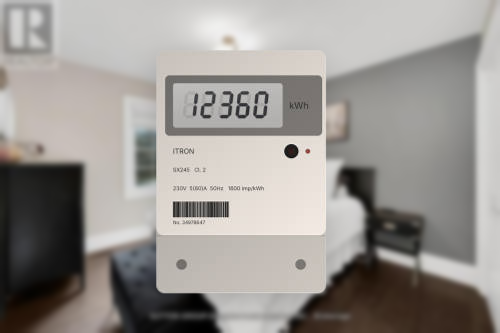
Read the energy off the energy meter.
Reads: 12360 kWh
